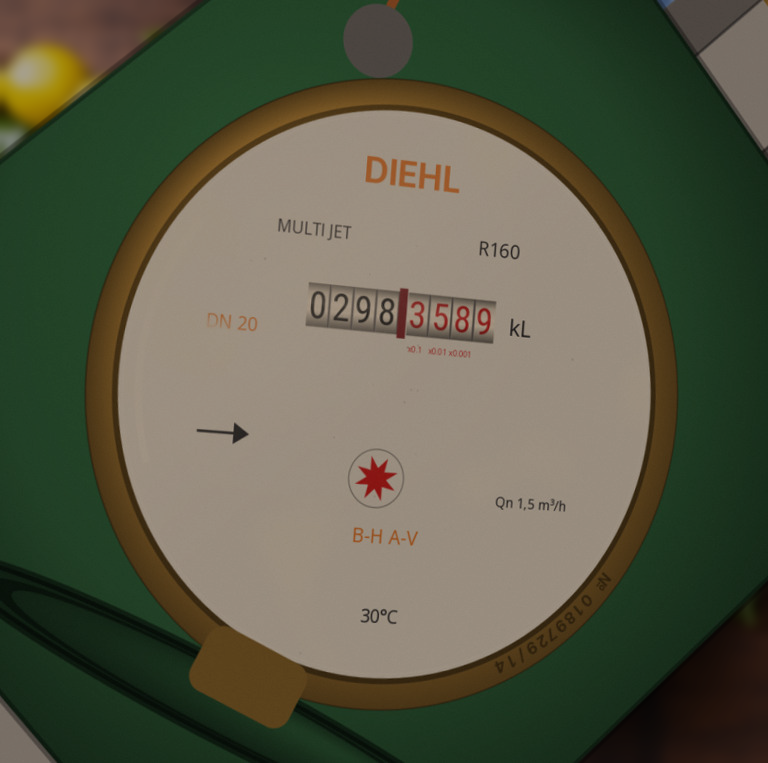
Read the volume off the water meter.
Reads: 298.3589 kL
